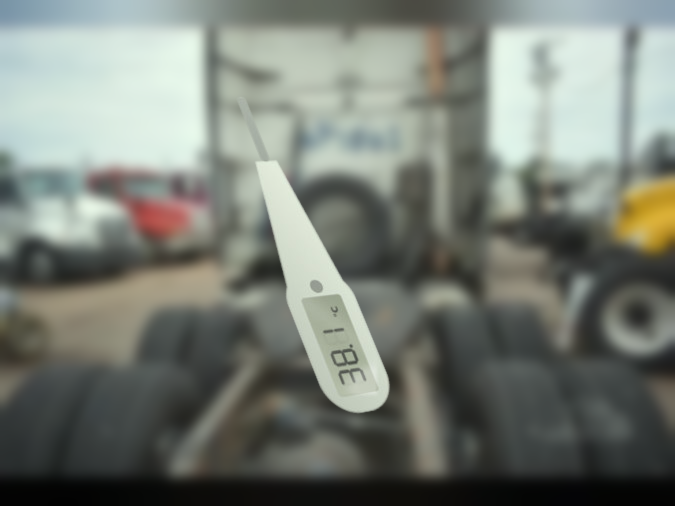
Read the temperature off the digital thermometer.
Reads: 38.1 °C
